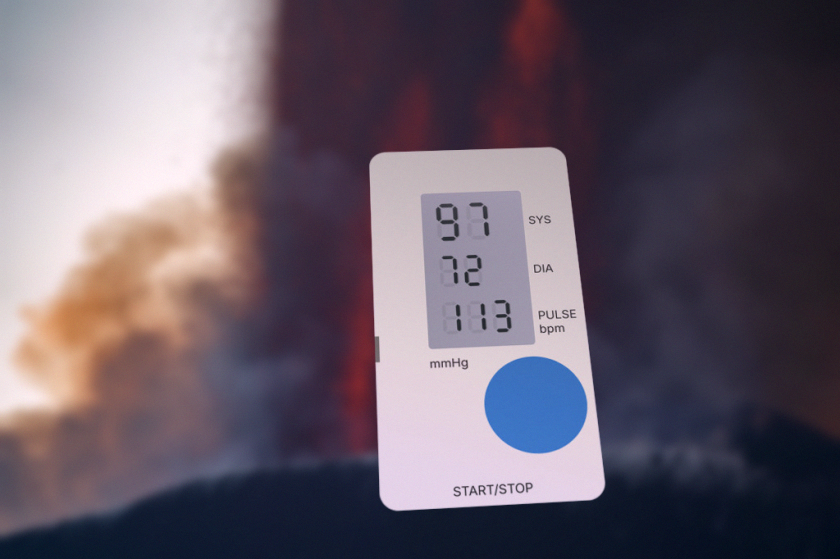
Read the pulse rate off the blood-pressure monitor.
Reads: 113 bpm
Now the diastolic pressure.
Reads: 72 mmHg
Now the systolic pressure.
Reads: 97 mmHg
